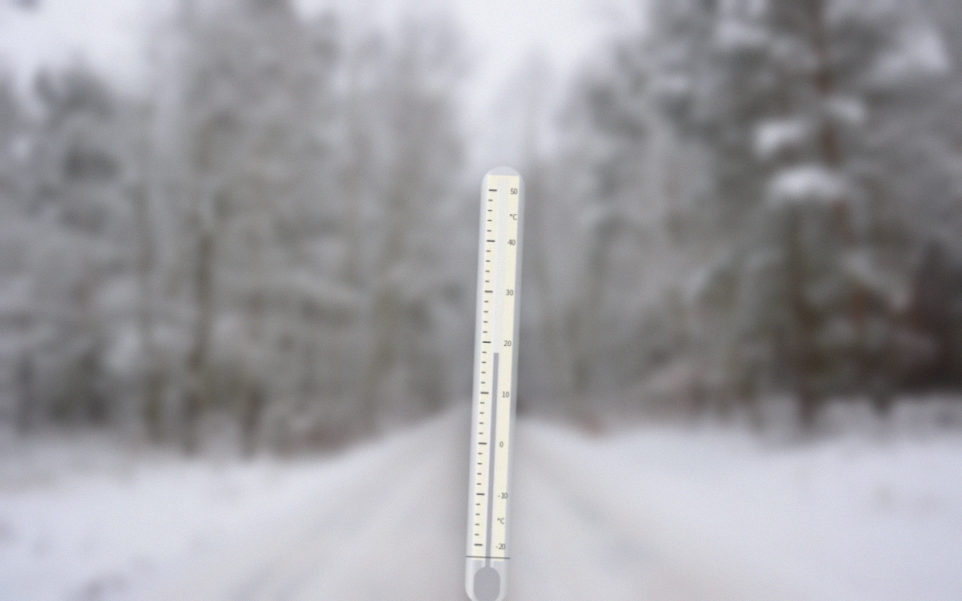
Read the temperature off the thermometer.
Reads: 18 °C
